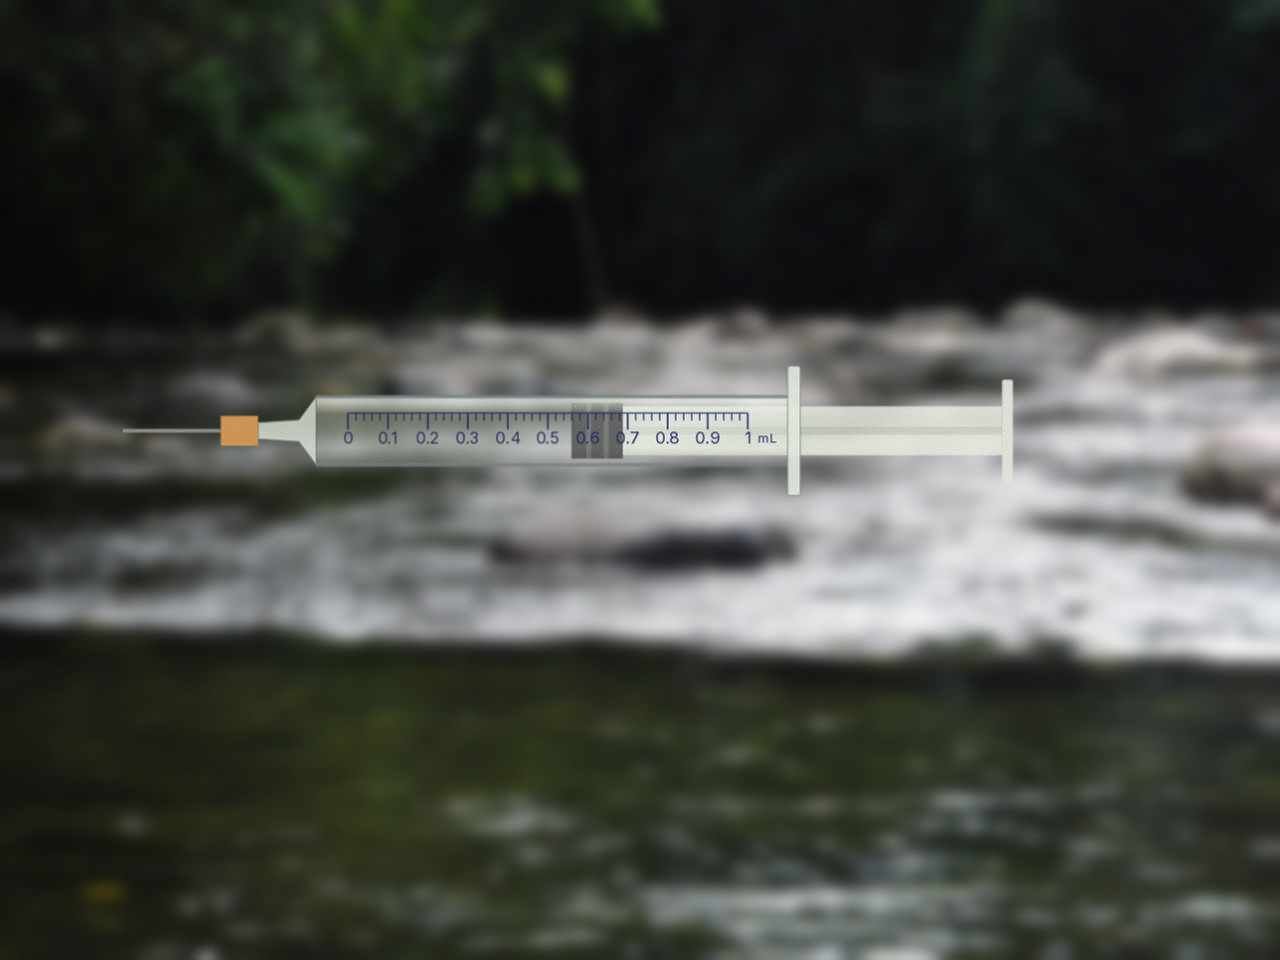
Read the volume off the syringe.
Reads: 0.56 mL
